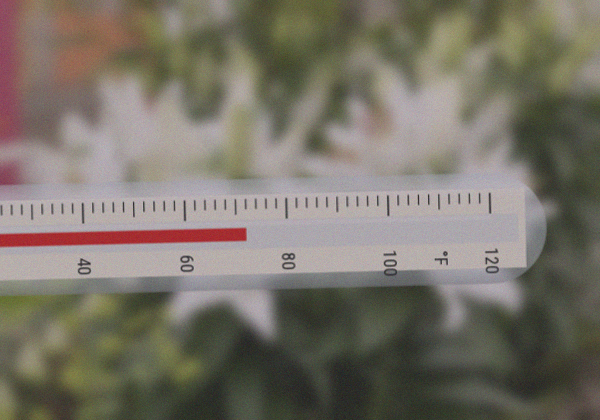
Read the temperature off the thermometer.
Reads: 72 °F
